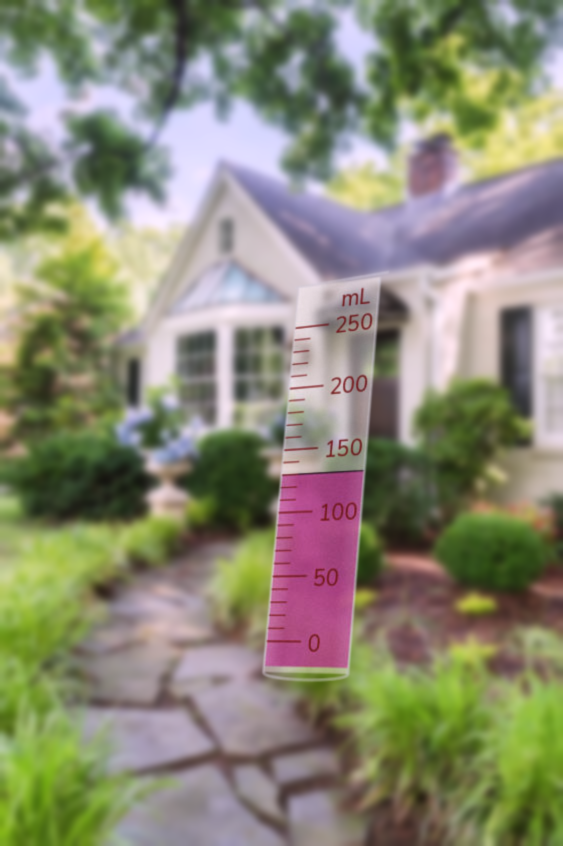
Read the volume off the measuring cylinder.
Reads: 130 mL
